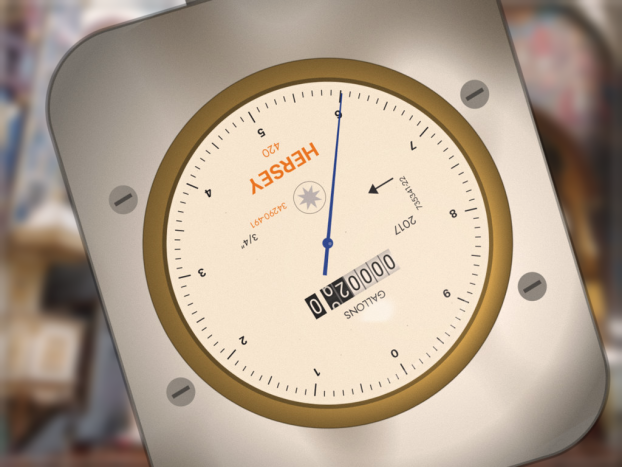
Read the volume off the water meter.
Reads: 286.0 gal
